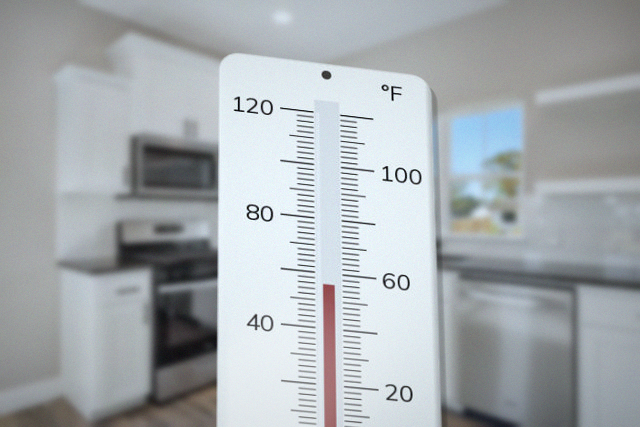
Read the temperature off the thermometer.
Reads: 56 °F
